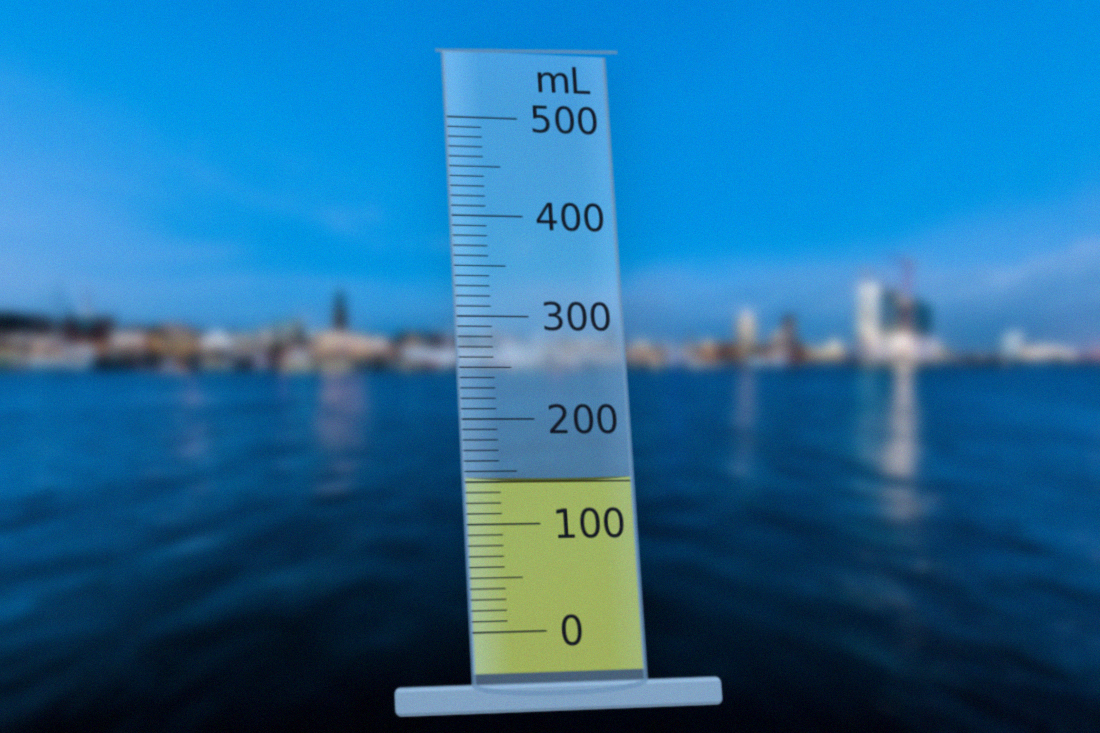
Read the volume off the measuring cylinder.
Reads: 140 mL
